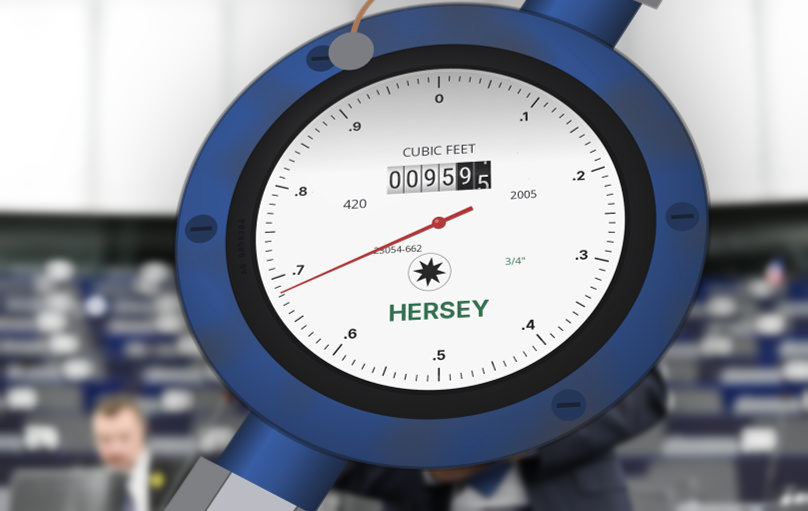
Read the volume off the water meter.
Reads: 9594.68 ft³
